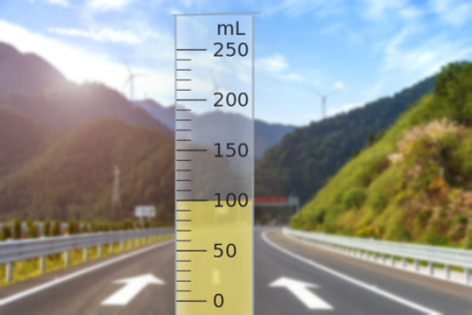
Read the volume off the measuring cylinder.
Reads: 100 mL
